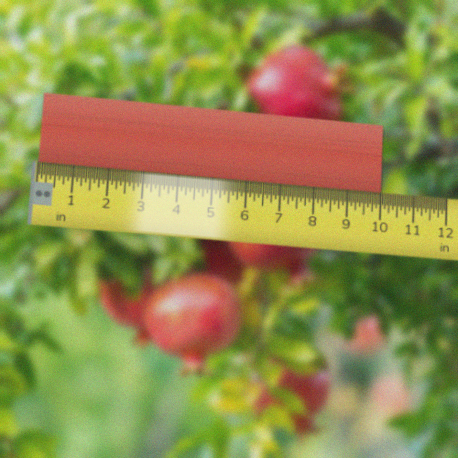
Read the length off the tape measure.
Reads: 10 in
